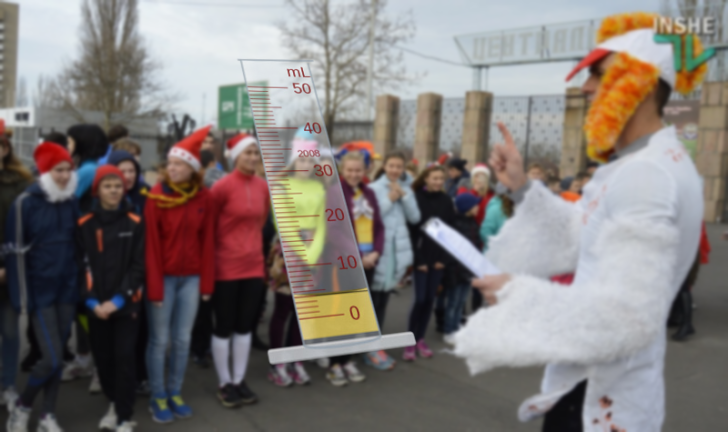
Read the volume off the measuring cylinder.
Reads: 4 mL
